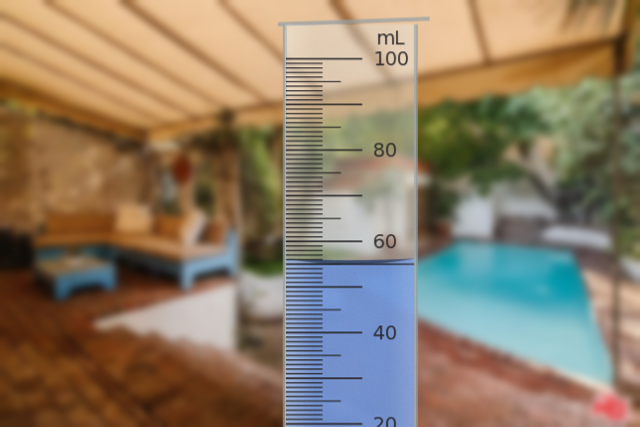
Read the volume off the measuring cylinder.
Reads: 55 mL
